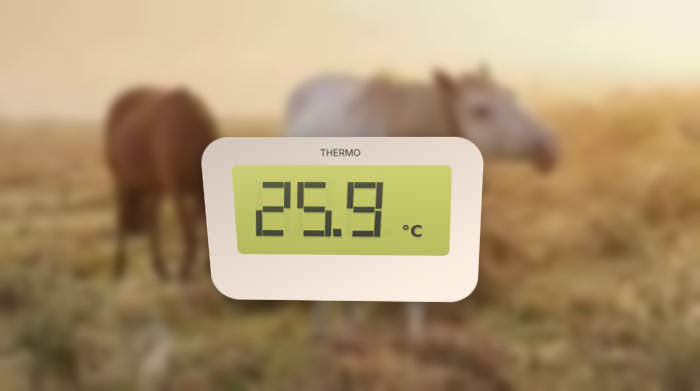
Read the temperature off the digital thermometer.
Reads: 25.9 °C
